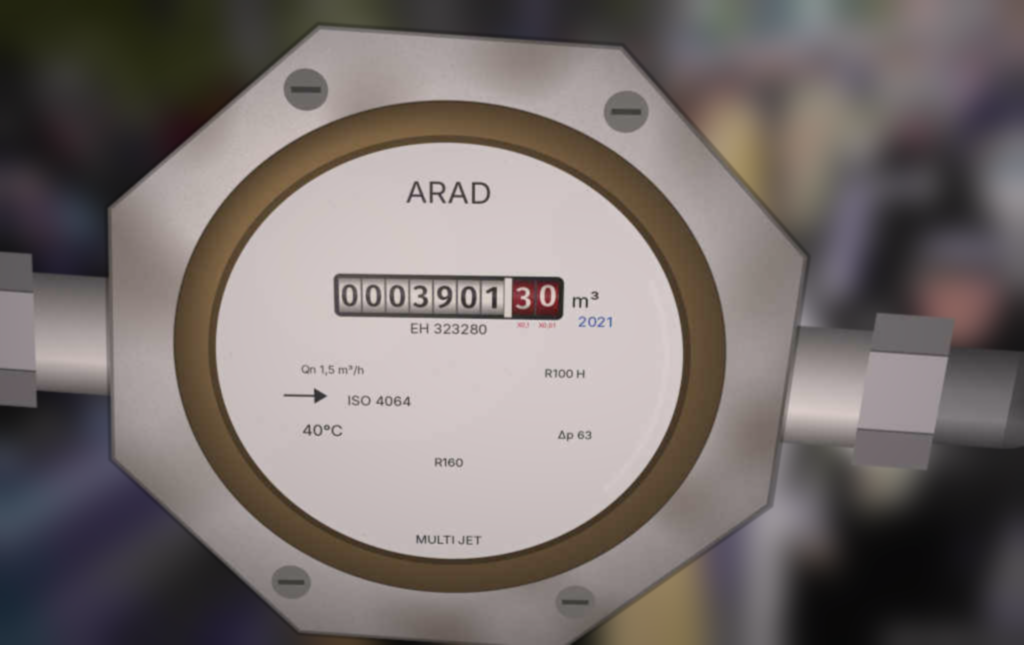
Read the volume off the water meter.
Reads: 3901.30 m³
